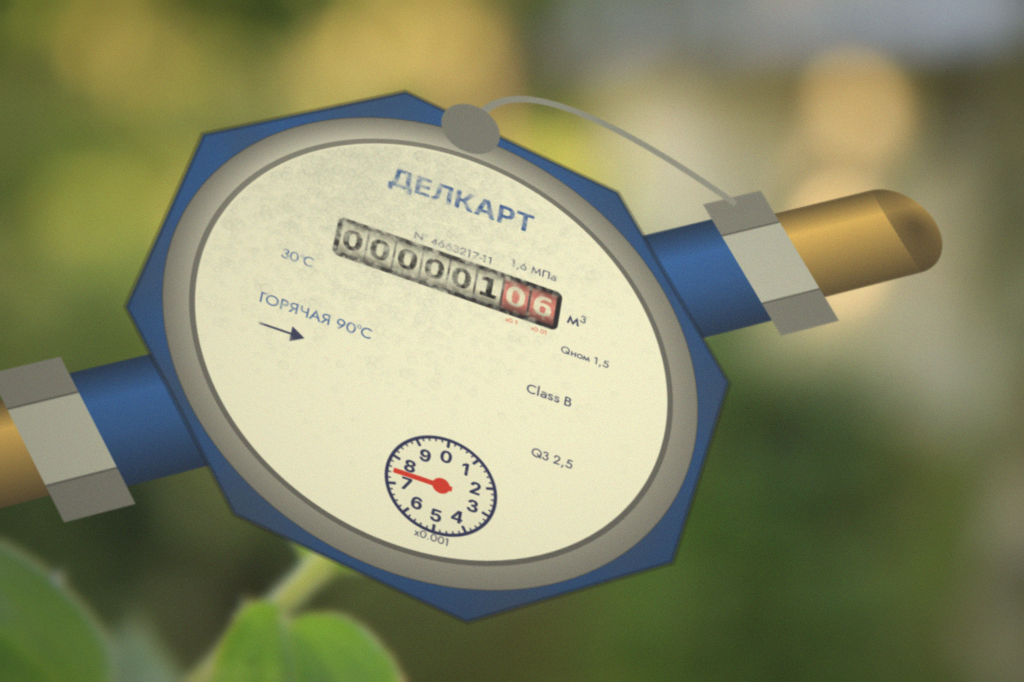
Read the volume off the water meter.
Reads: 1.067 m³
